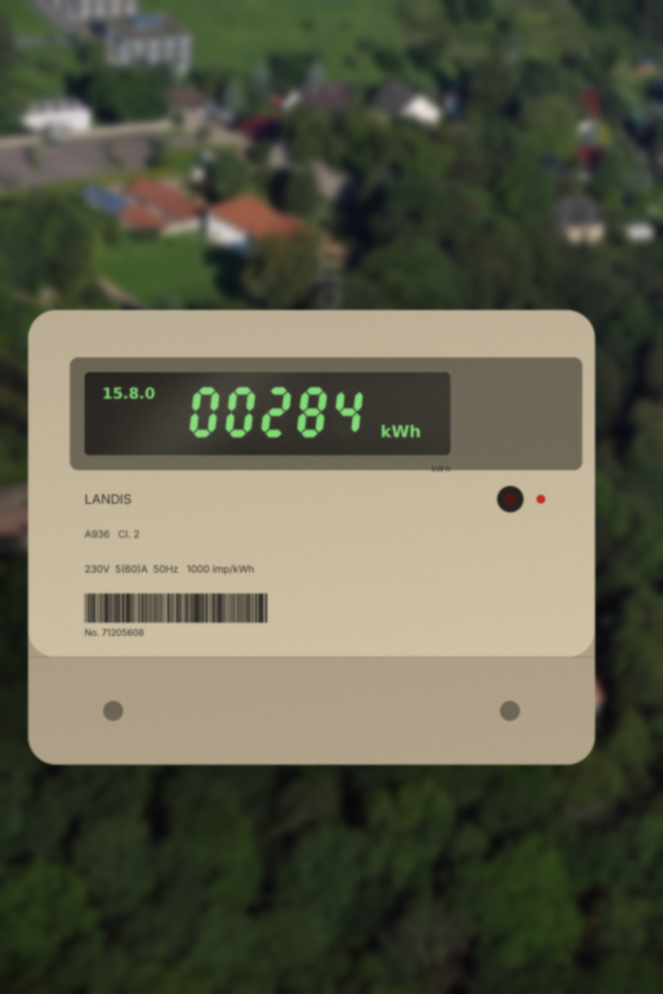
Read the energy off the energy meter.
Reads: 284 kWh
